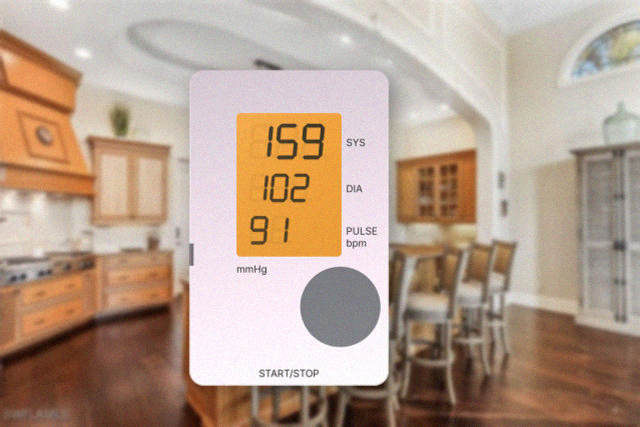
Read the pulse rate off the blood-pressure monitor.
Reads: 91 bpm
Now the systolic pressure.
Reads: 159 mmHg
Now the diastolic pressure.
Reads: 102 mmHg
